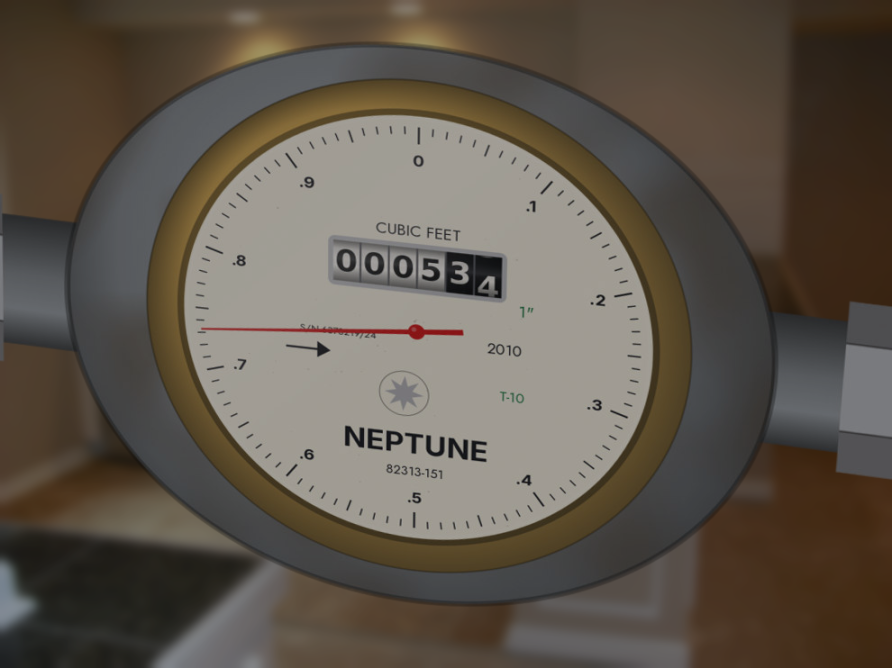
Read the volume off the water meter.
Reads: 533.73 ft³
